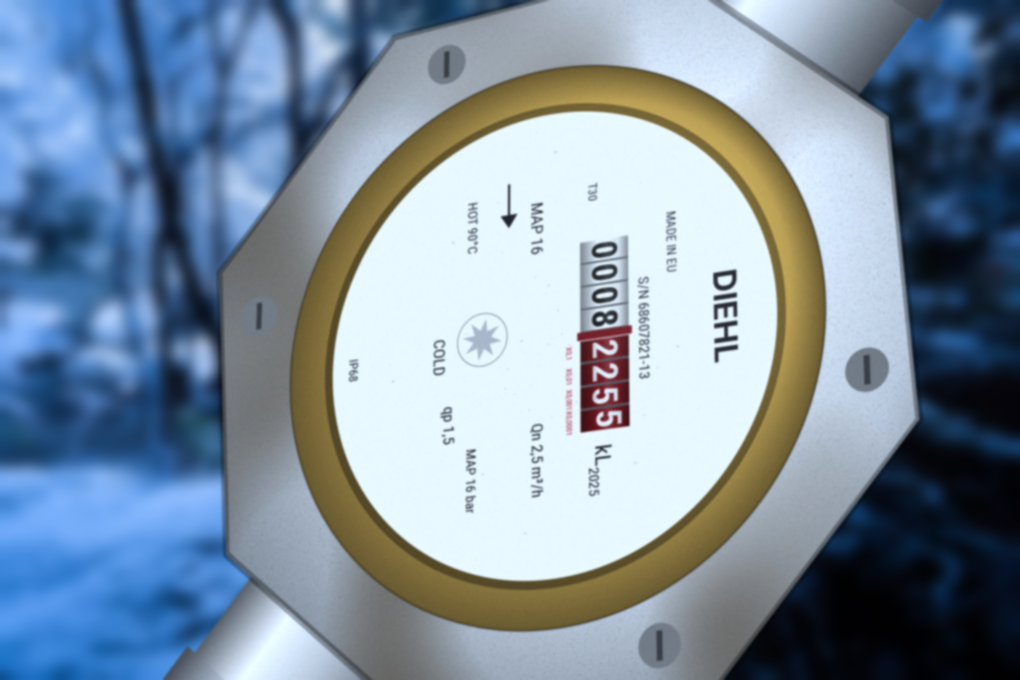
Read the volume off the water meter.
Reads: 8.2255 kL
